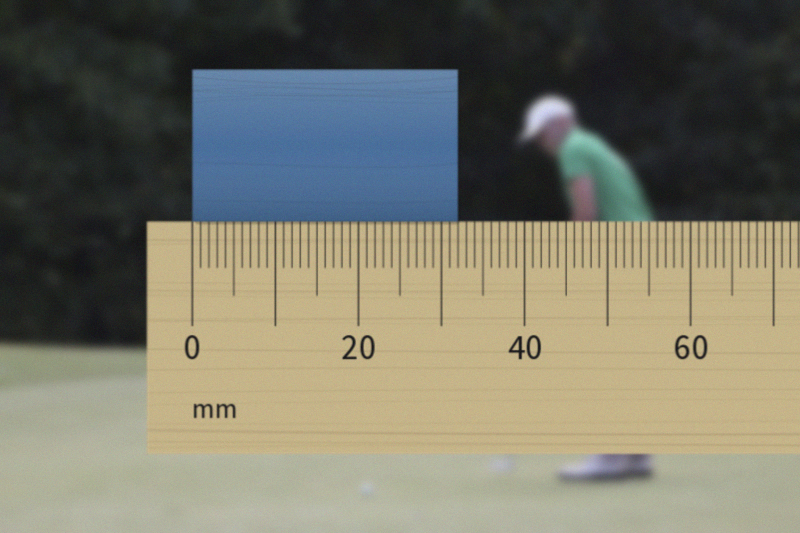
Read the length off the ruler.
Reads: 32 mm
